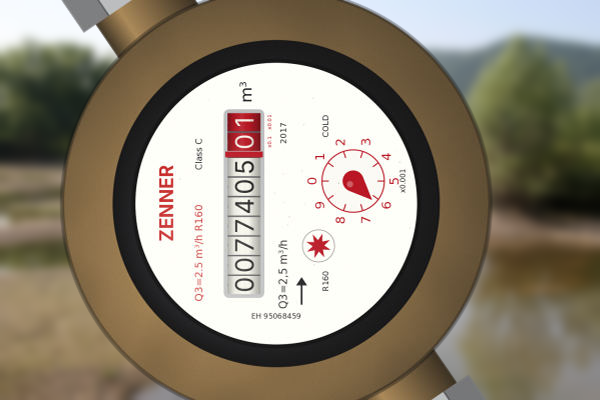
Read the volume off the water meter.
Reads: 77405.016 m³
